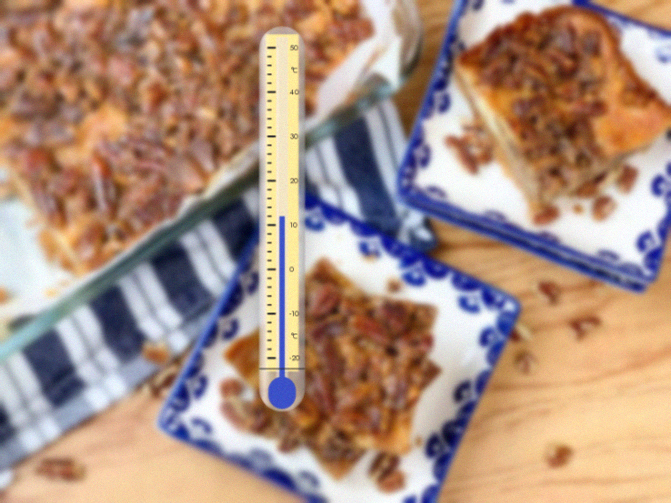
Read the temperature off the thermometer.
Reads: 12 °C
